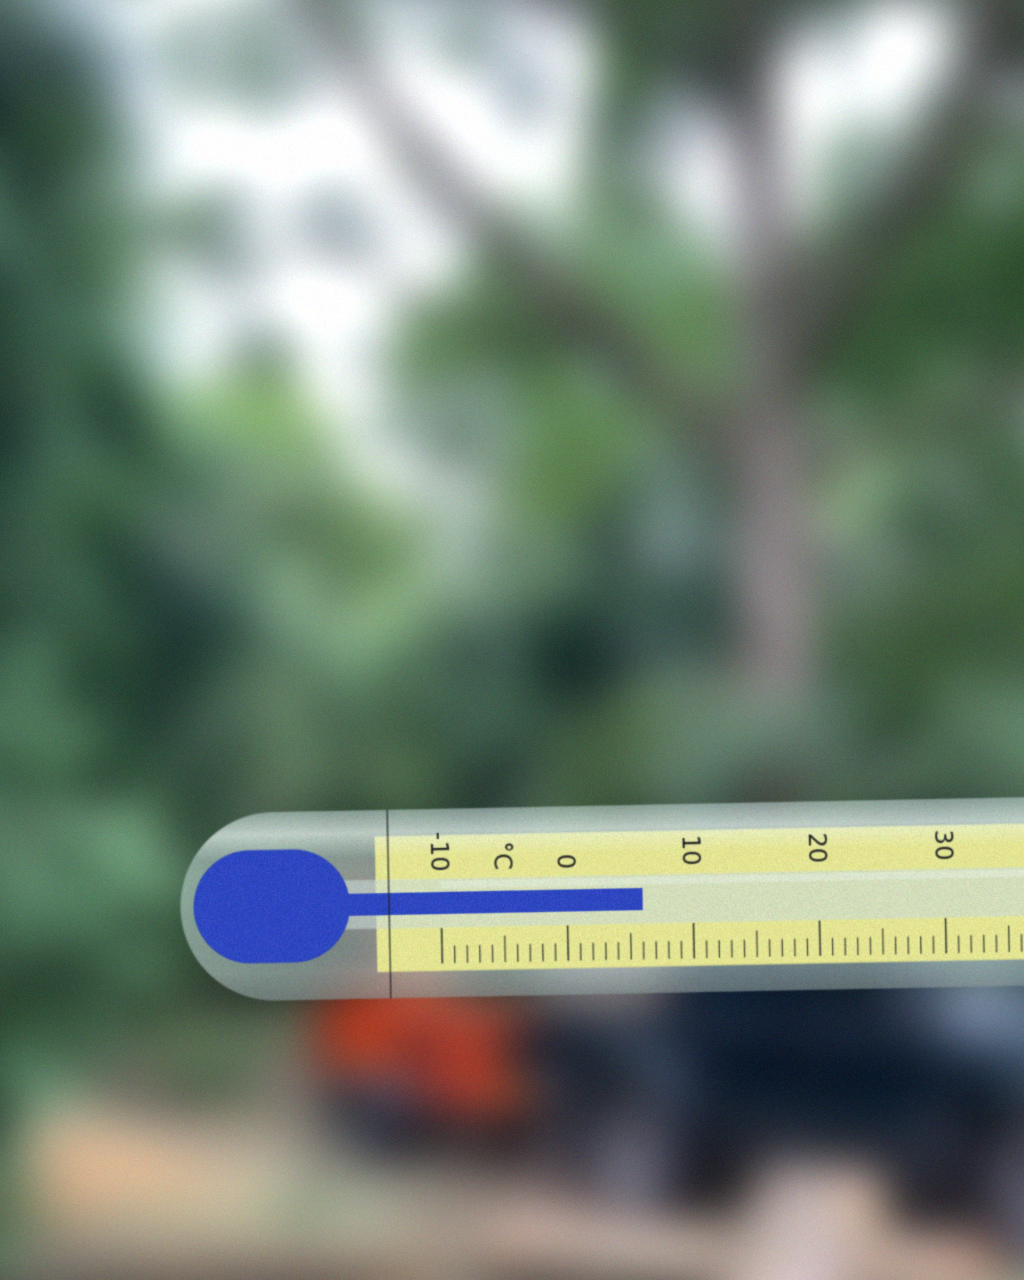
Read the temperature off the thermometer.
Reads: 6 °C
